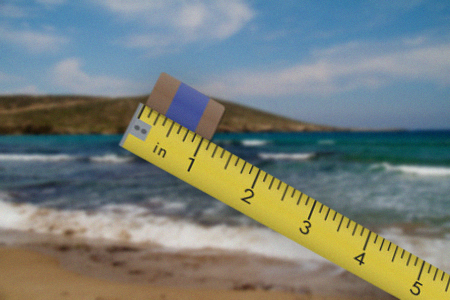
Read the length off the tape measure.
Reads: 1.125 in
